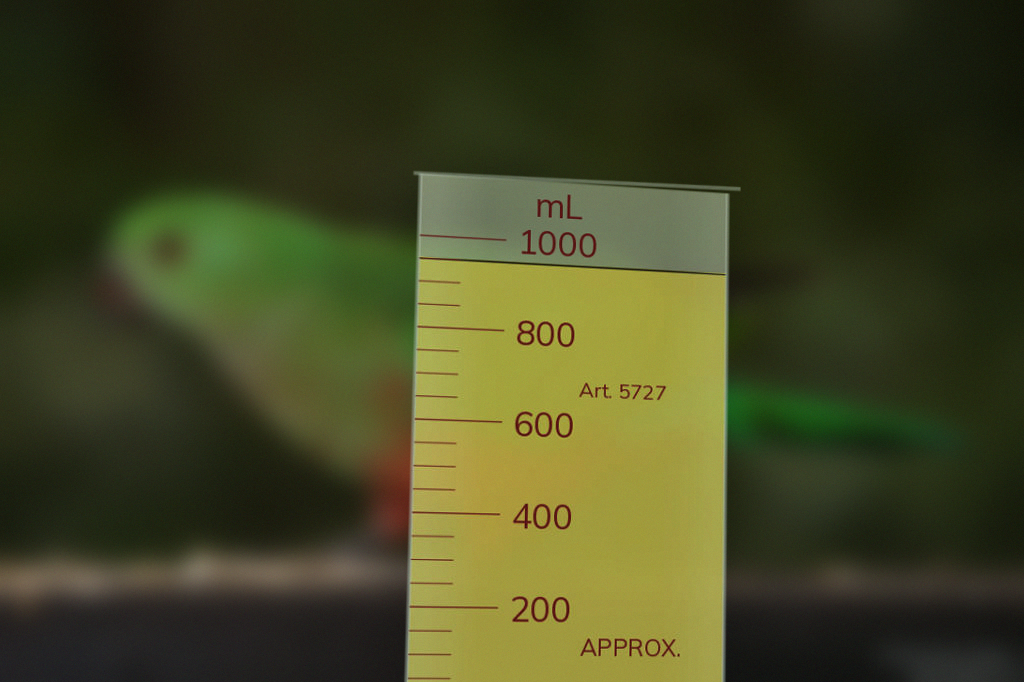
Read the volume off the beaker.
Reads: 950 mL
